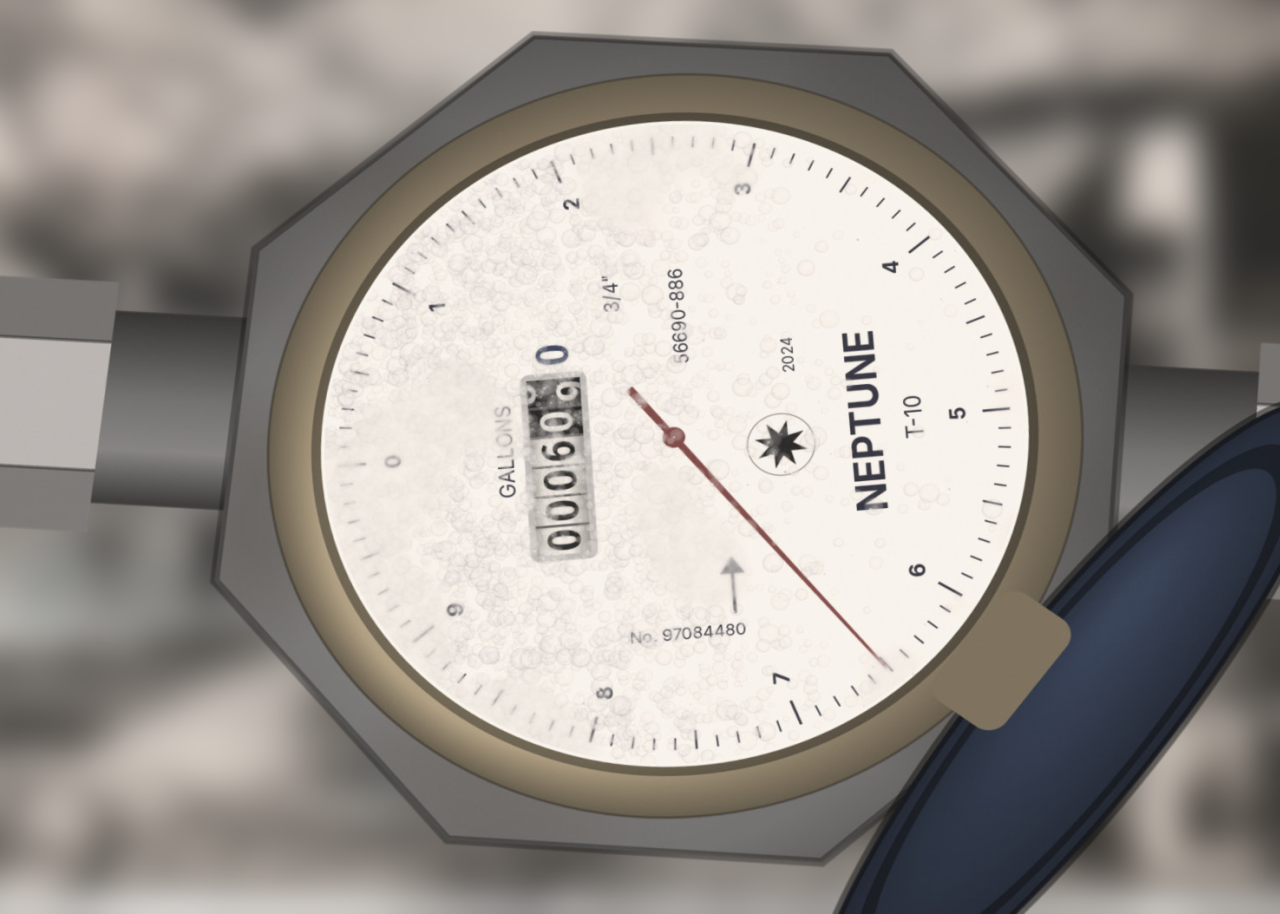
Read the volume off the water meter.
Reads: 6086.5 gal
